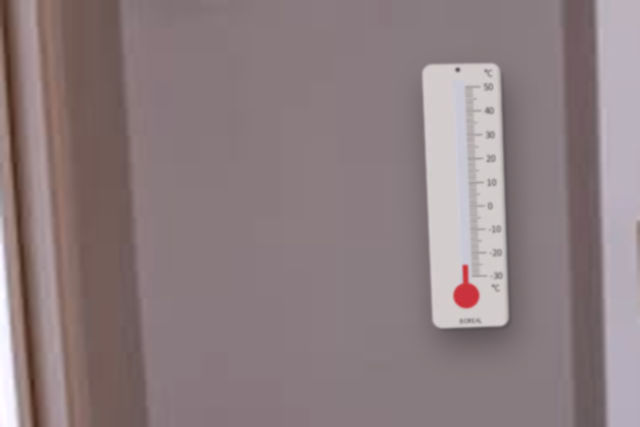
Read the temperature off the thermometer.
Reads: -25 °C
